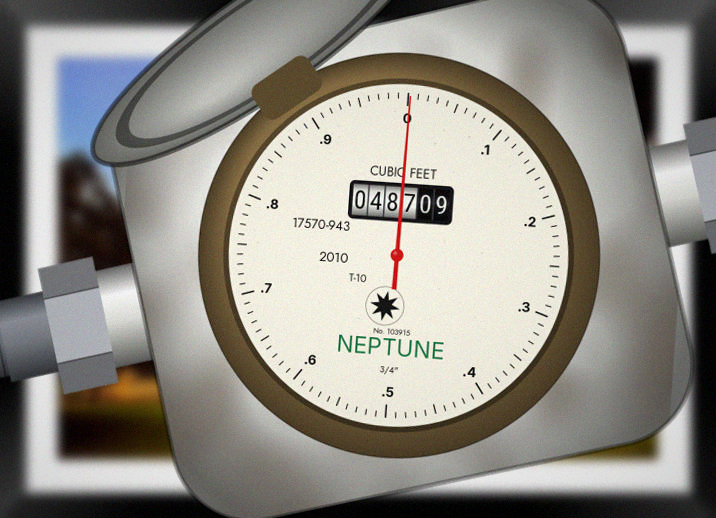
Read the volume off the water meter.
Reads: 48709.00 ft³
